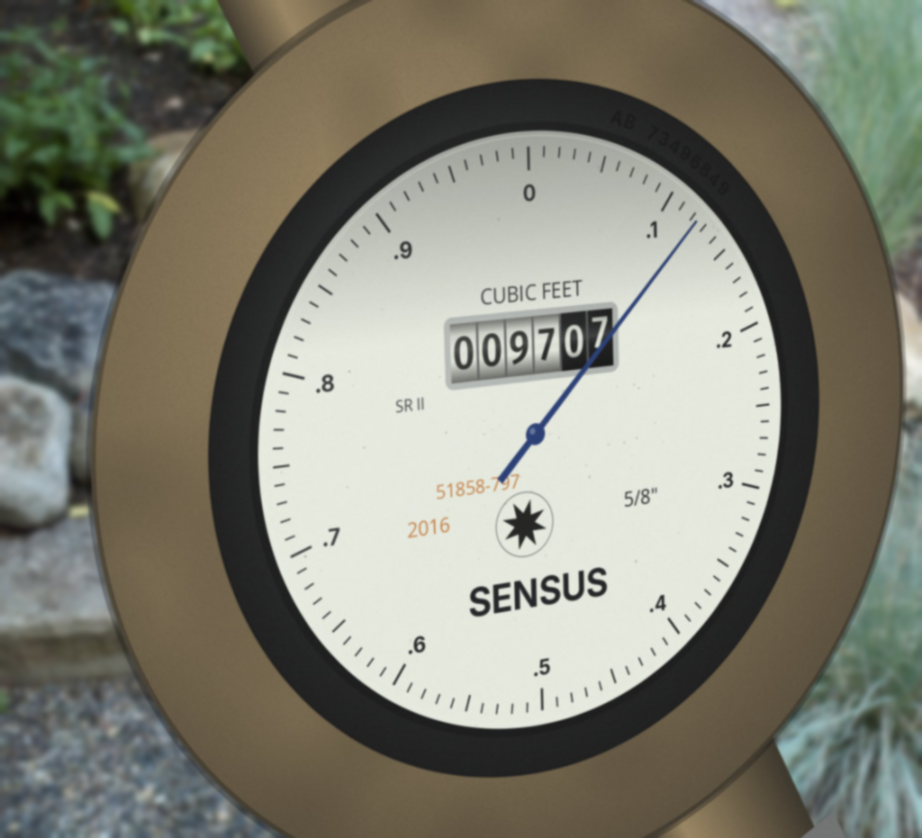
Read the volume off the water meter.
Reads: 9707.12 ft³
